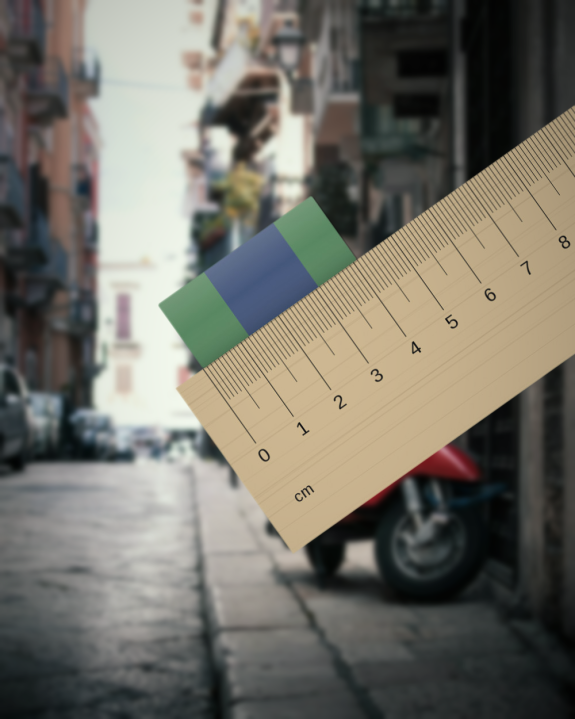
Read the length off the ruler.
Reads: 4.1 cm
